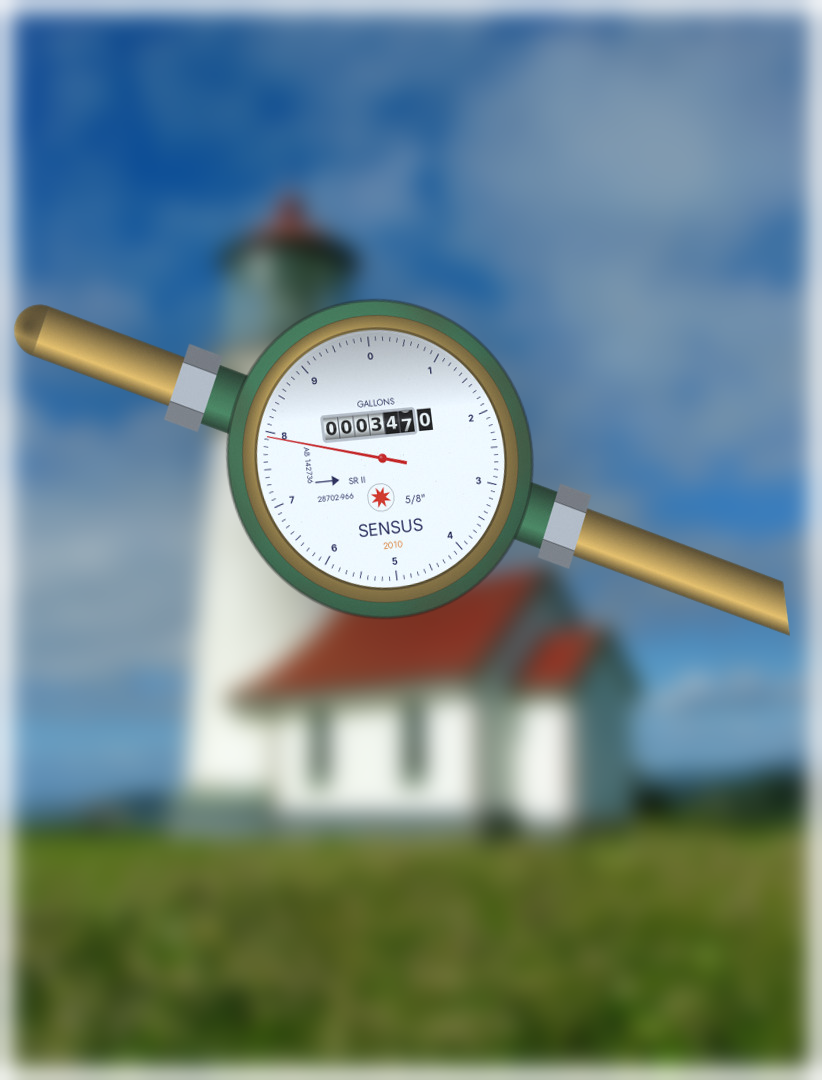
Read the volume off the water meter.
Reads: 3467.9 gal
